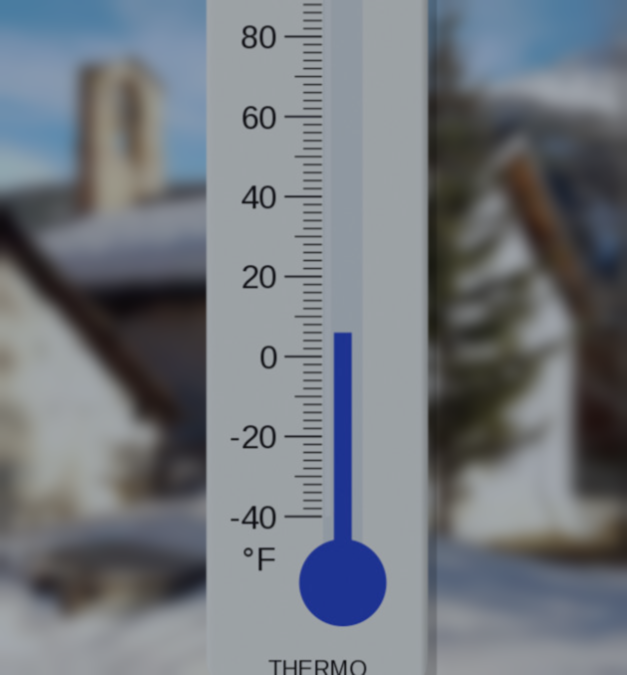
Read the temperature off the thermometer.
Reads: 6 °F
